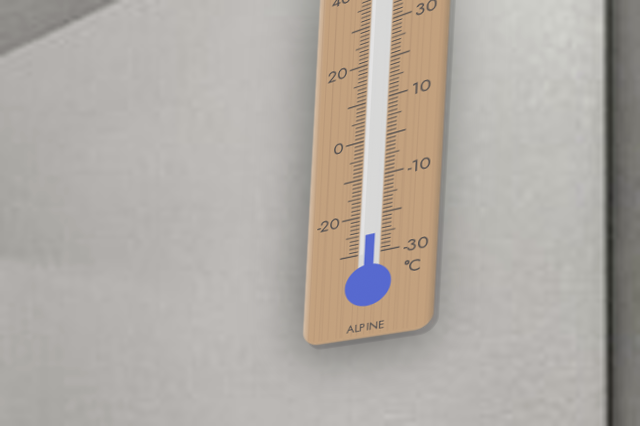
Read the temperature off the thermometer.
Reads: -25 °C
